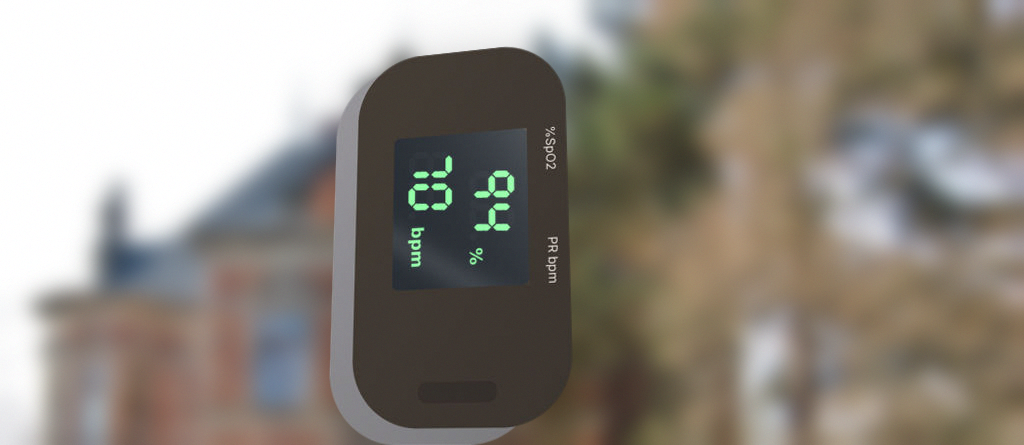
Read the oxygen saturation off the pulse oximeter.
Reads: 94 %
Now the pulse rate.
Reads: 70 bpm
